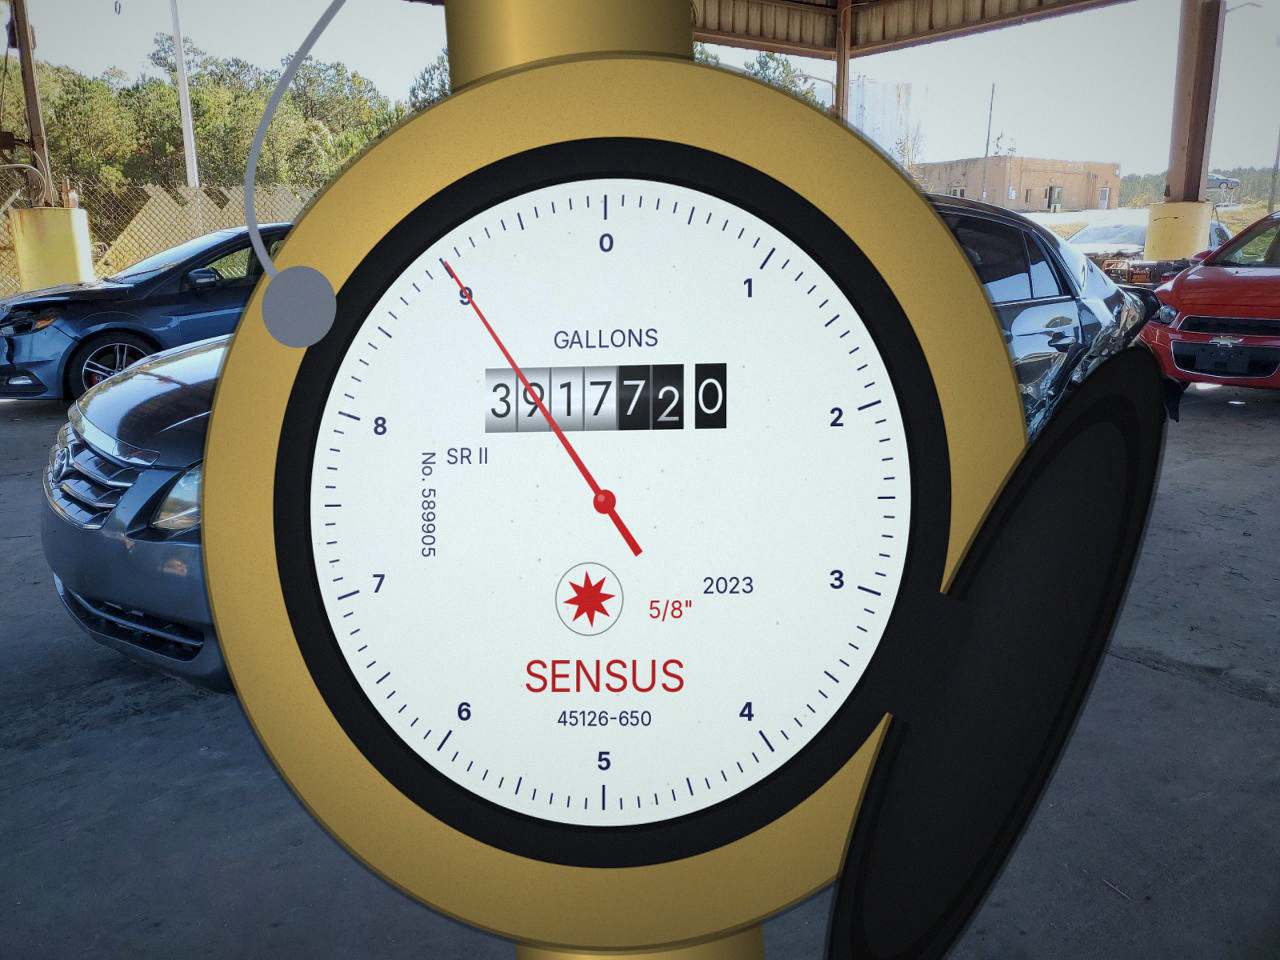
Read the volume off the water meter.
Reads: 3917719.0 gal
